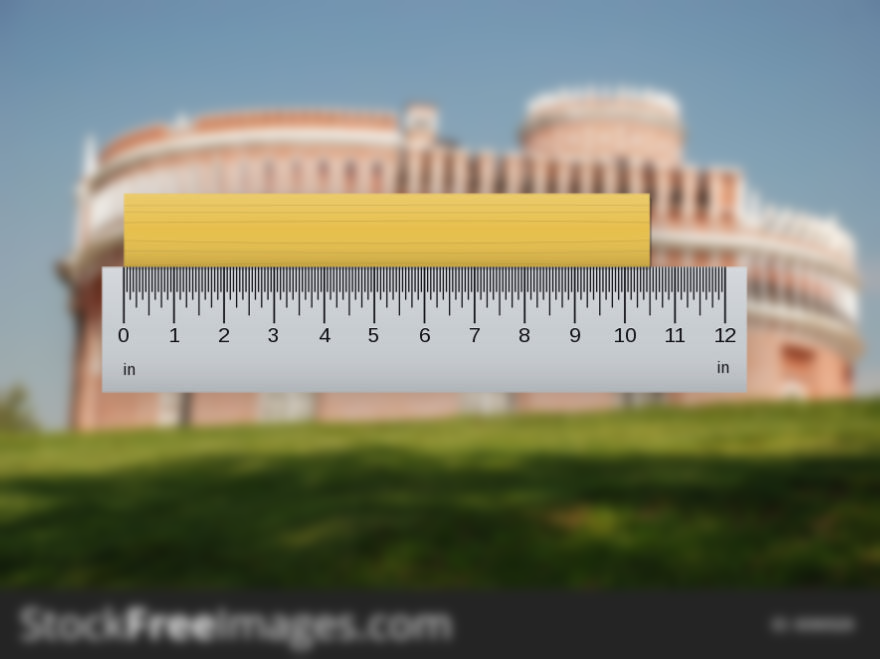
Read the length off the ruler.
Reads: 10.5 in
